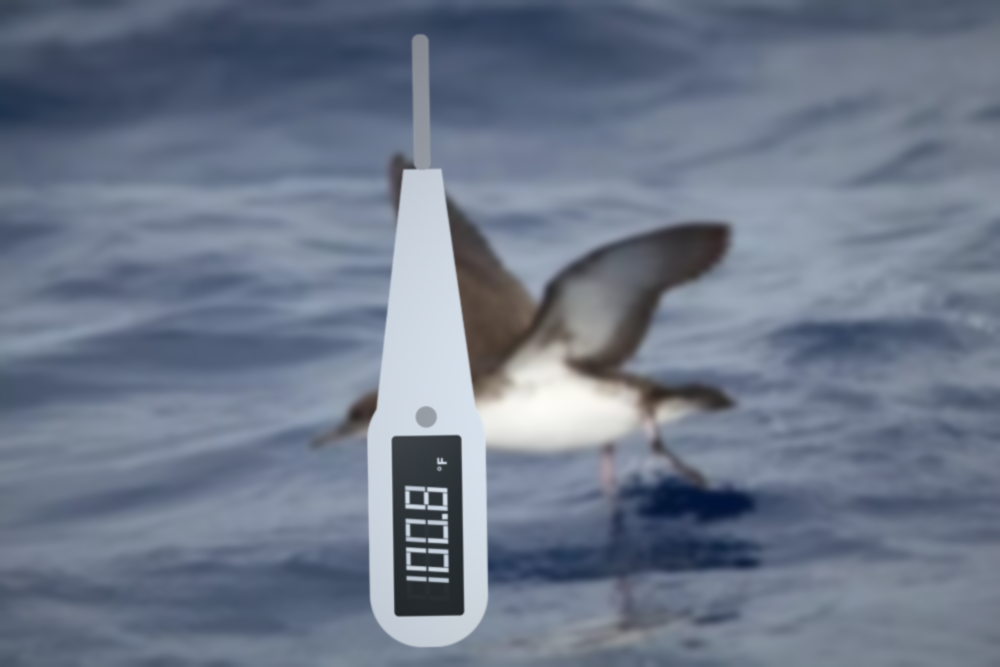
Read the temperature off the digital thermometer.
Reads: 100.8 °F
